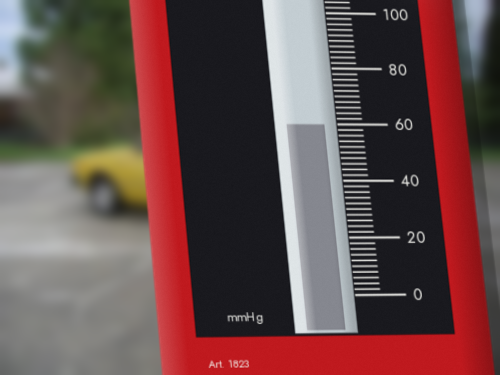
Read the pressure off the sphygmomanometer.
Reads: 60 mmHg
